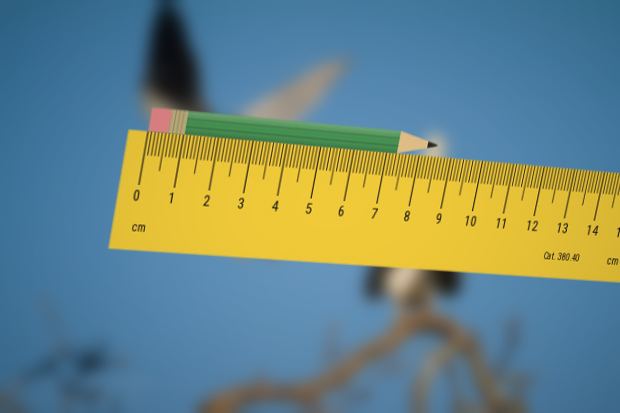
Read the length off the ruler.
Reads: 8.5 cm
